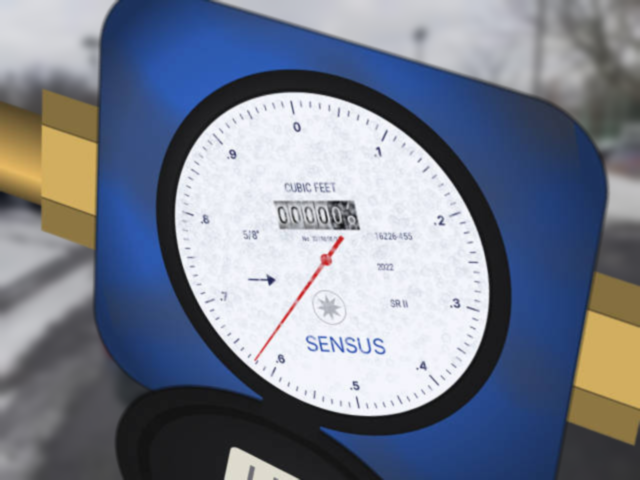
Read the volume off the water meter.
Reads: 7.62 ft³
